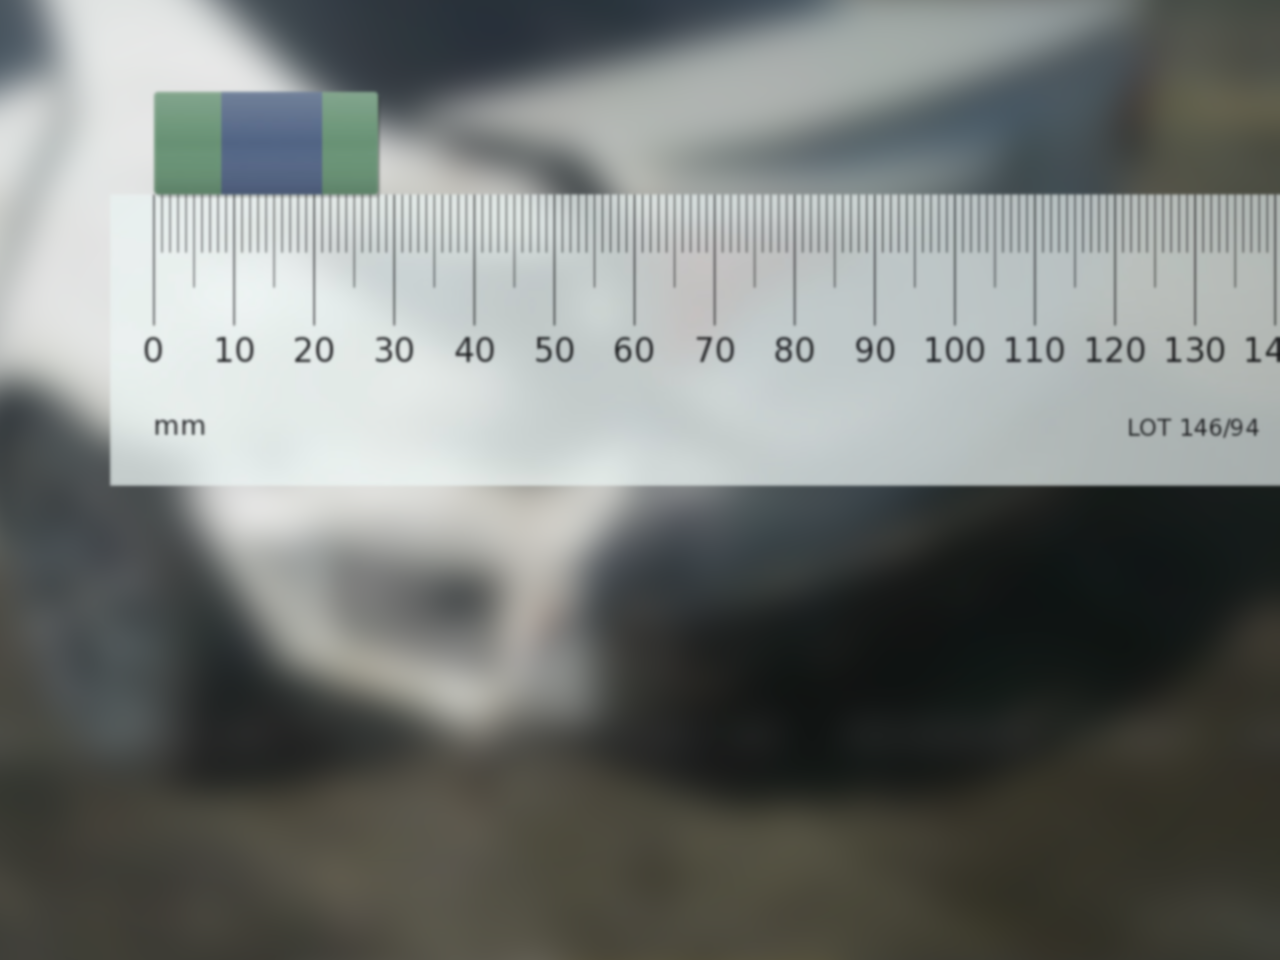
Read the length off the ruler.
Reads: 28 mm
